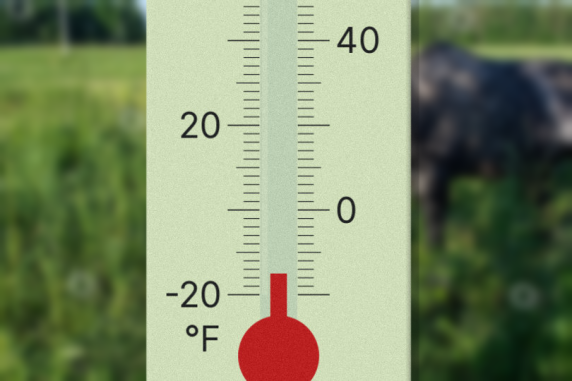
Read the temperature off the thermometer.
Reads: -15 °F
